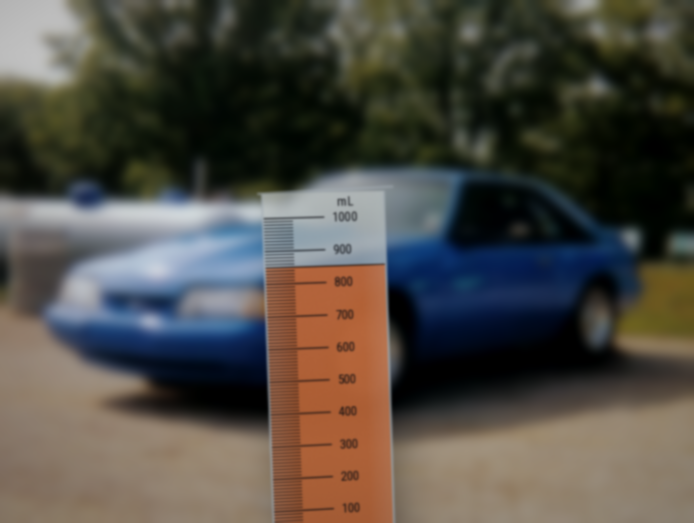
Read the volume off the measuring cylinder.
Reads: 850 mL
